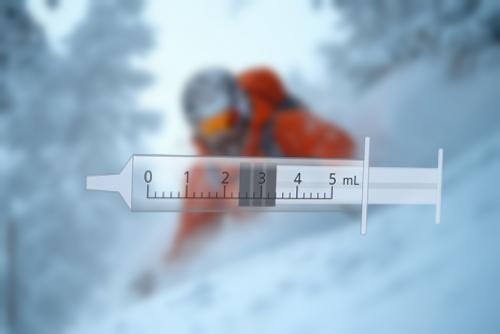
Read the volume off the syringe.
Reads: 2.4 mL
